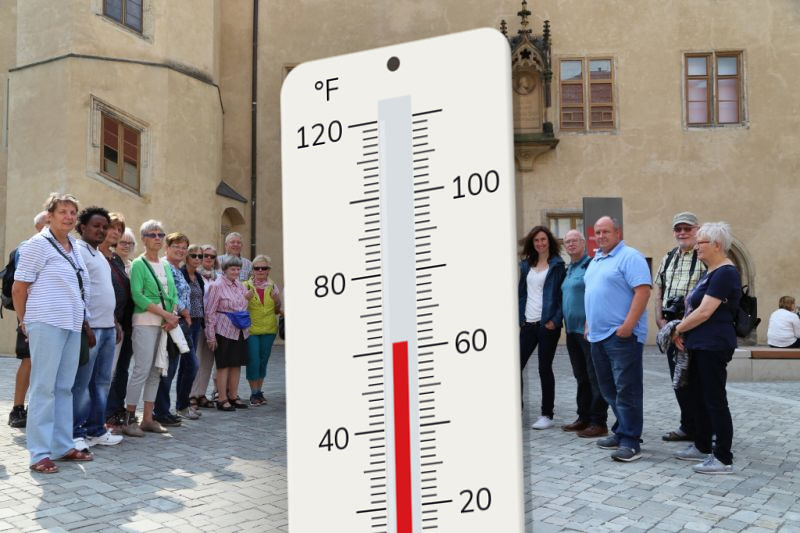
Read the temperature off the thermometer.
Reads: 62 °F
